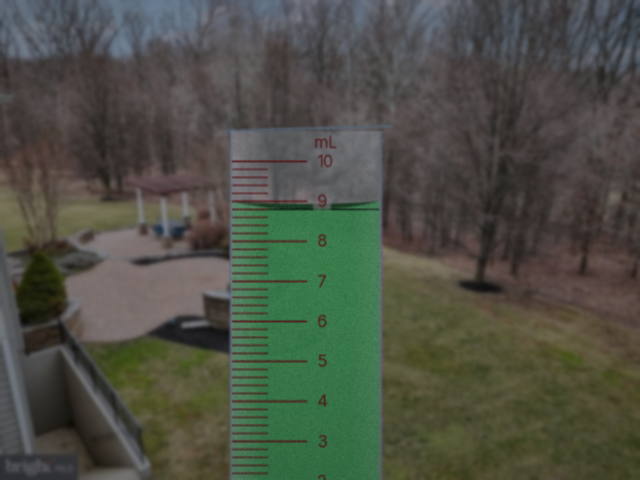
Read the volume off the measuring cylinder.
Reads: 8.8 mL
